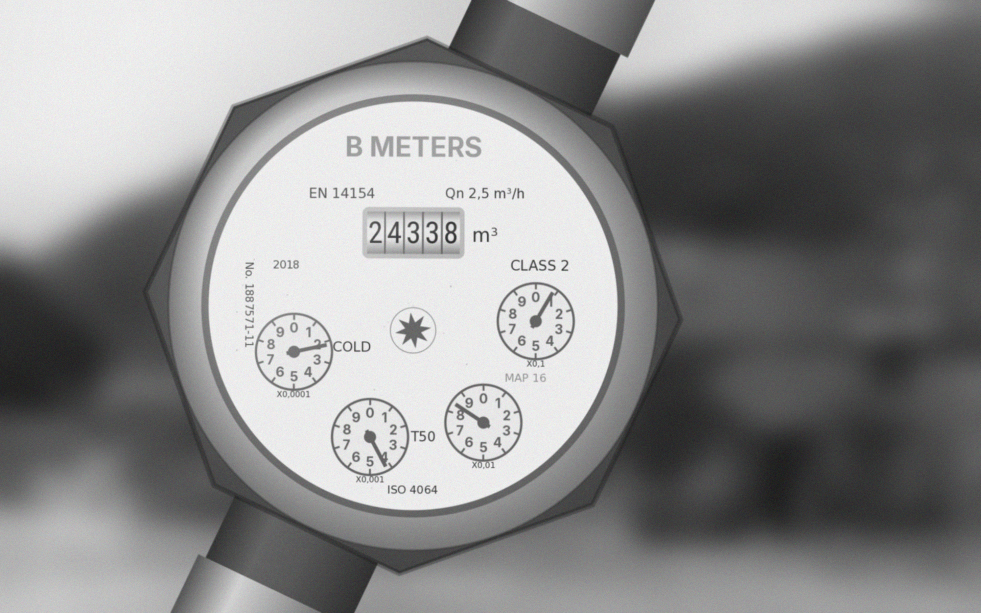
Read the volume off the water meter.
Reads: 24338.0842 m³
